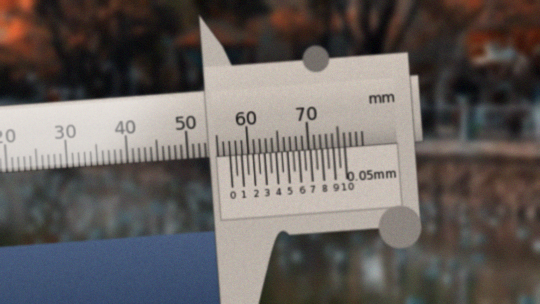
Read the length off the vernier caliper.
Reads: 57.0 mm
